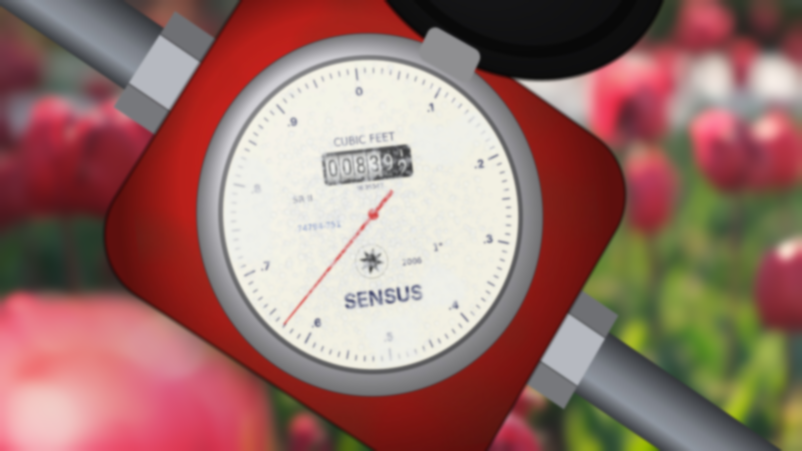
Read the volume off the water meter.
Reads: 8391.63 ft³
